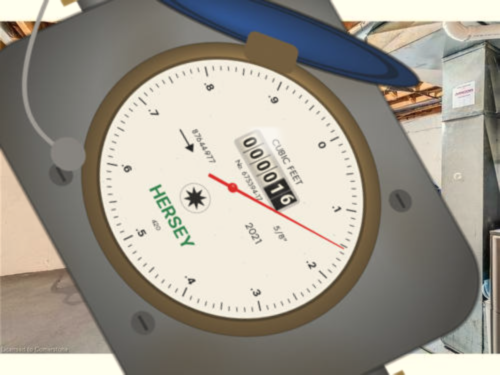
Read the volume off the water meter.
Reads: 16.15 ft³
